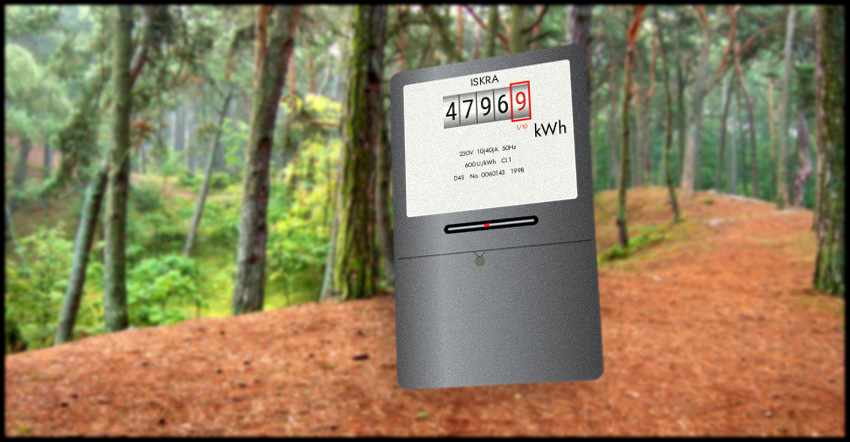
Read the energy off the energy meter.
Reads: 4796.9 kWh
